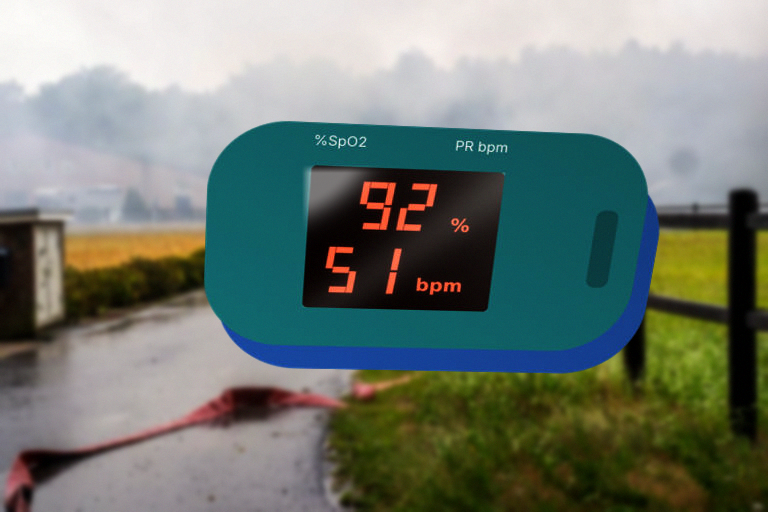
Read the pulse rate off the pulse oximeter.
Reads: 51 bpm
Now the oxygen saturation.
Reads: 92 %
